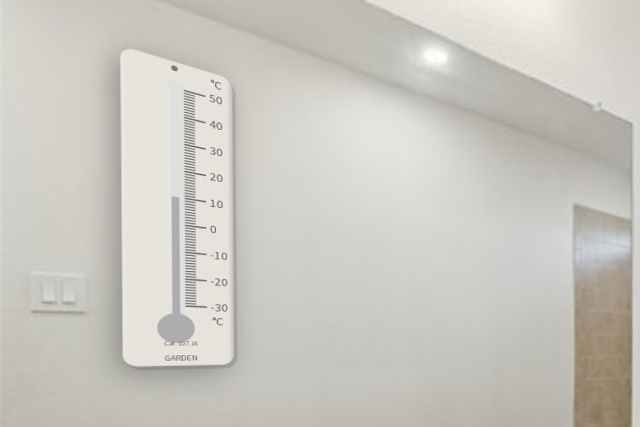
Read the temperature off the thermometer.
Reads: 10 °C
